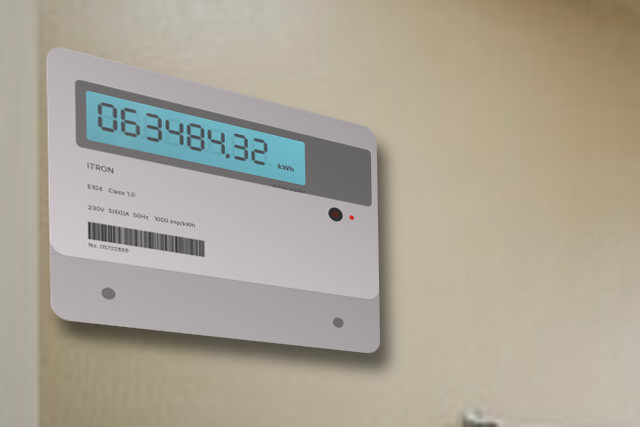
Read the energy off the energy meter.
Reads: 63484.32 kWh
